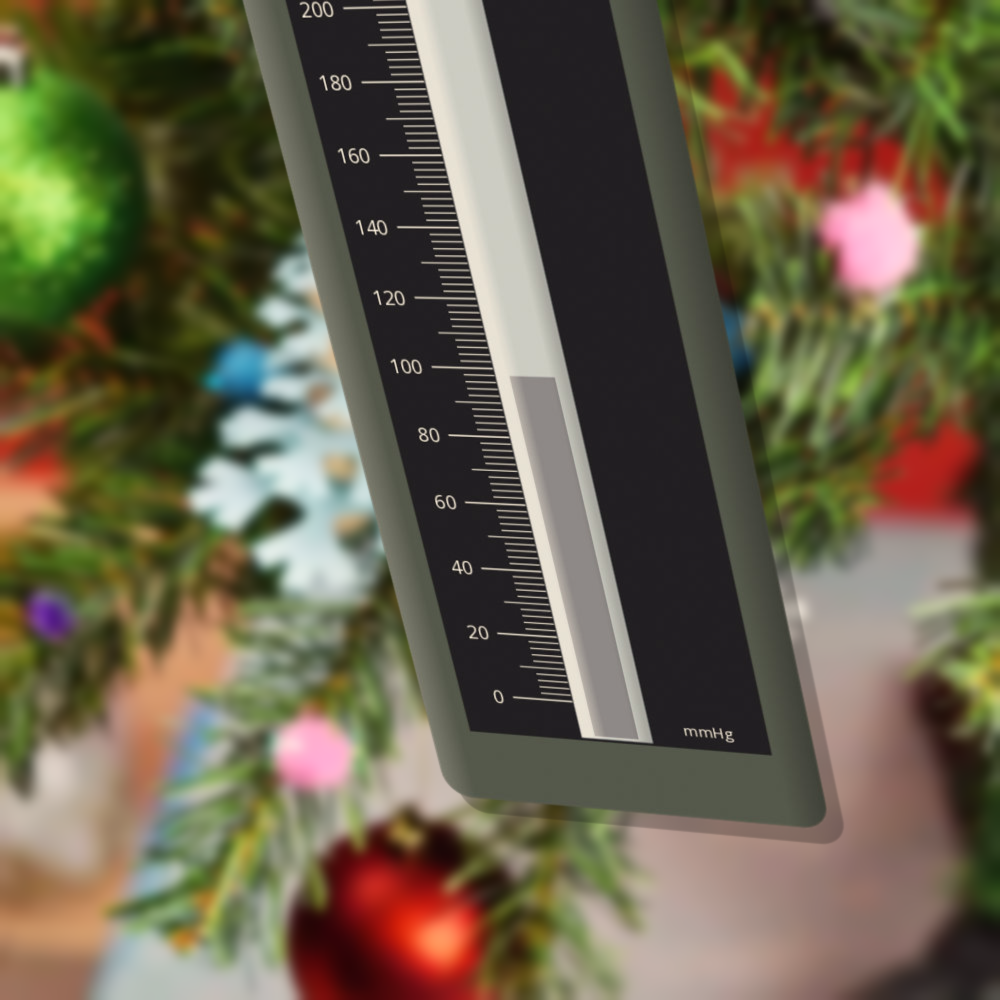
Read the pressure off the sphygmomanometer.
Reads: 98 mmHg
